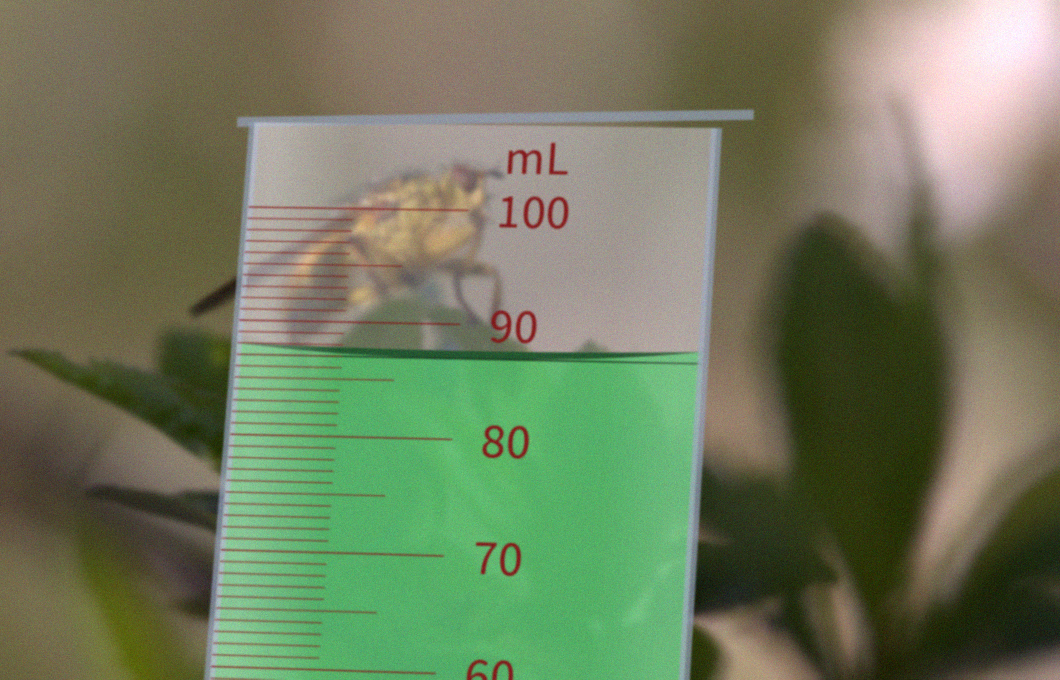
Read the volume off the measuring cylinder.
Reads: 87 mL
